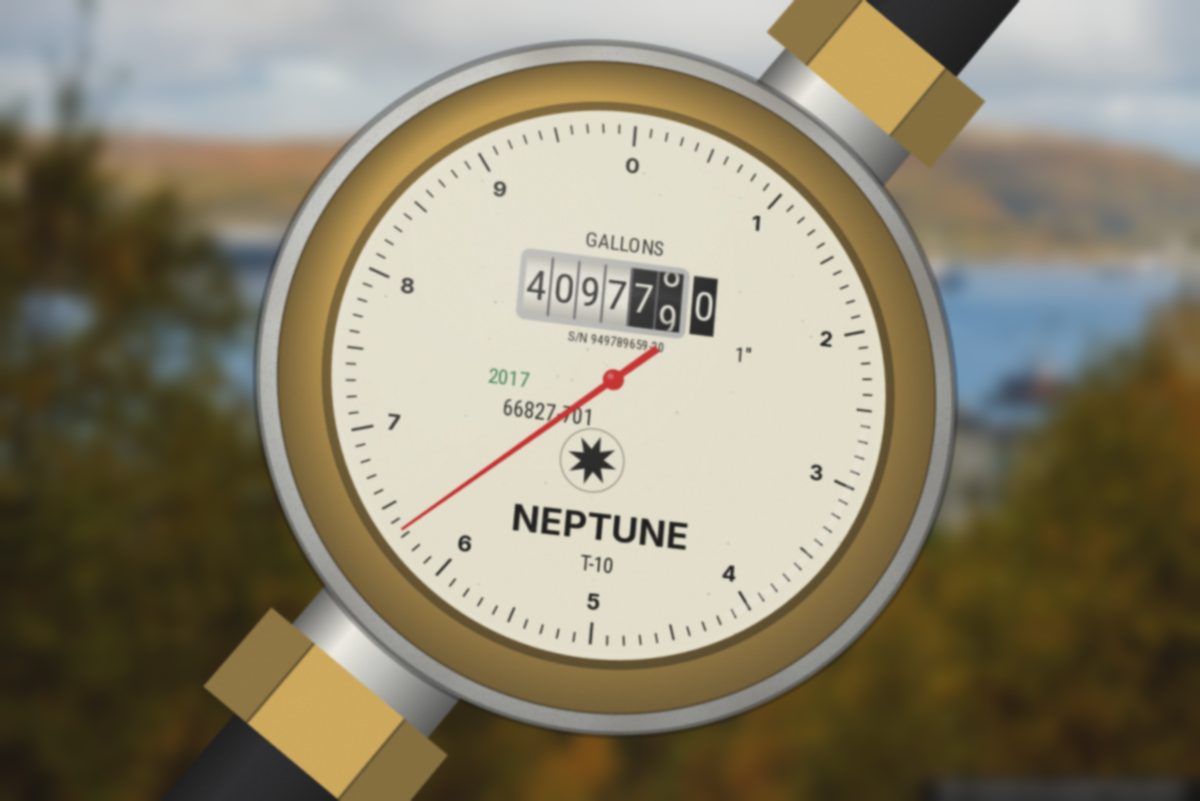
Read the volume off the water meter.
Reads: 4097786.3 gal
